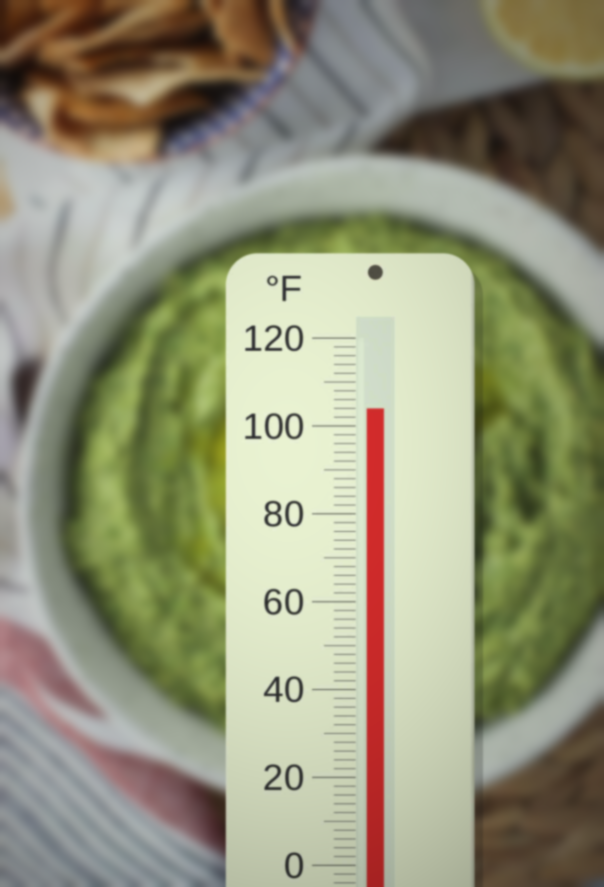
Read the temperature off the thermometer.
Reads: 104 °F
